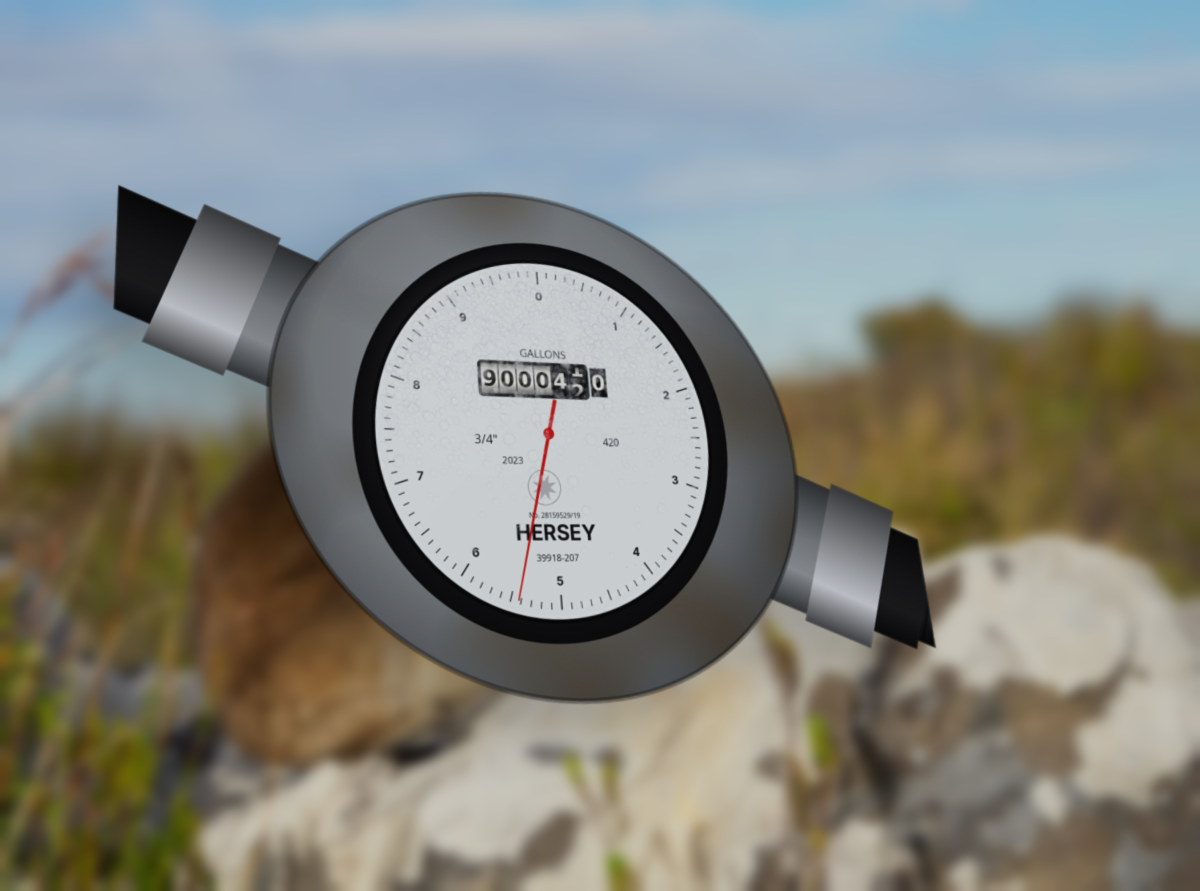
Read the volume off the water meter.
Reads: 9000415.4 gal
